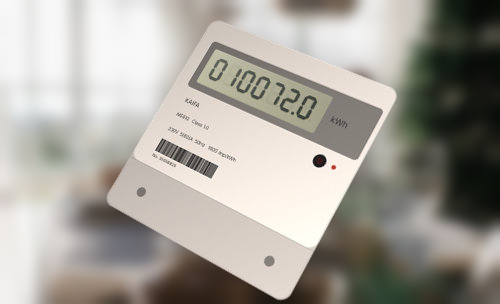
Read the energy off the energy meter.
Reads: 10072.0 kWh
